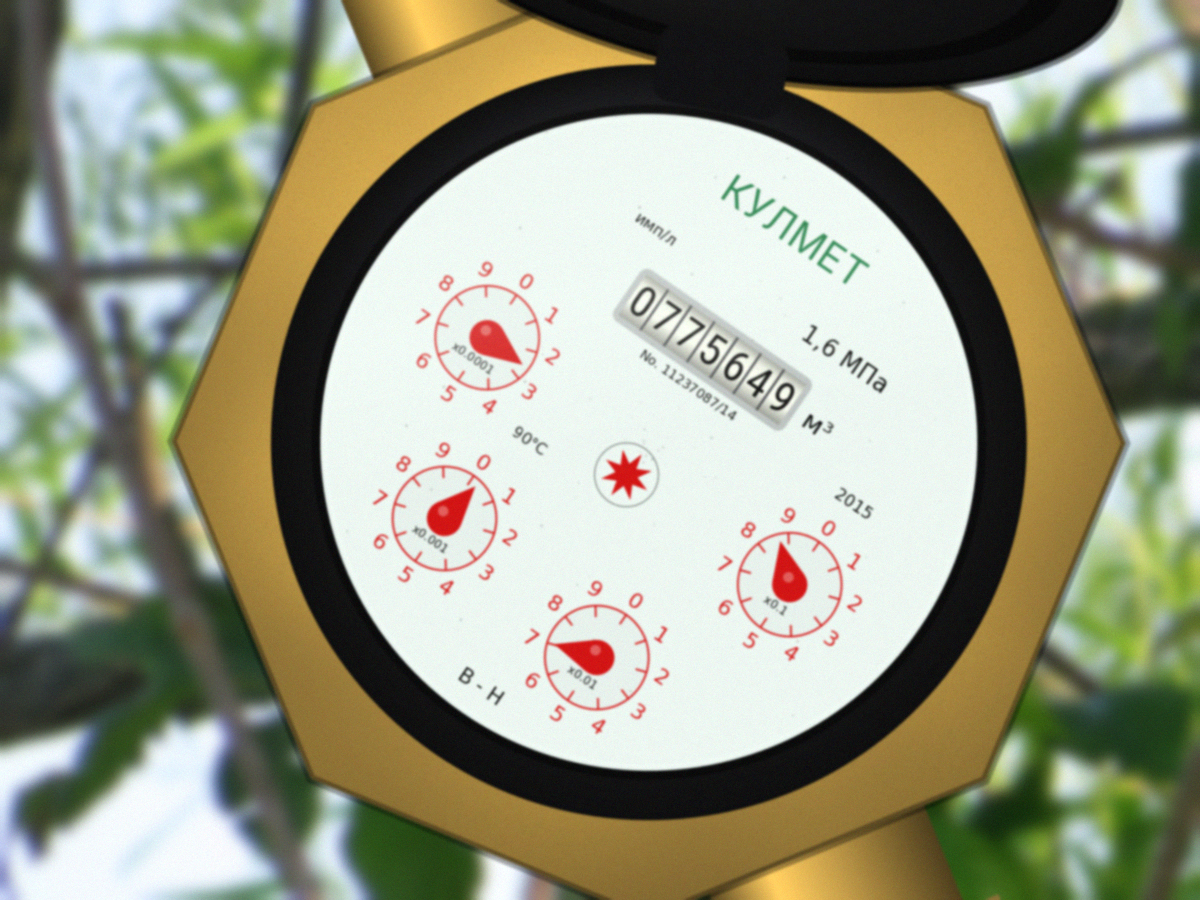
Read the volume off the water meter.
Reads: 775649.8702 m³
